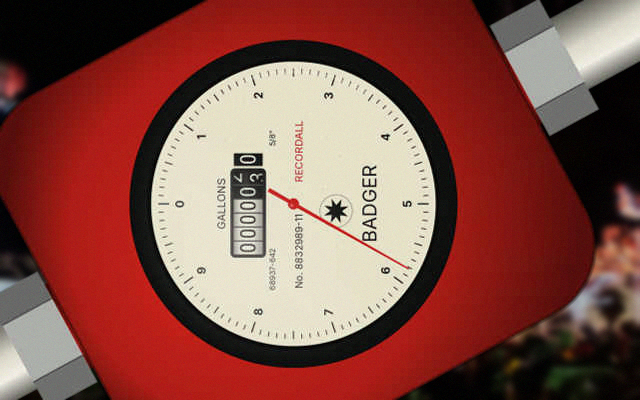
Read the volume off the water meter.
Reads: 25.8 gal
